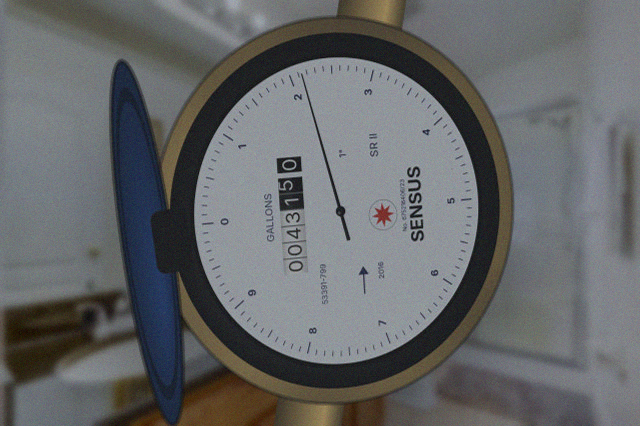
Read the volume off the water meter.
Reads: 43152.1 gal
